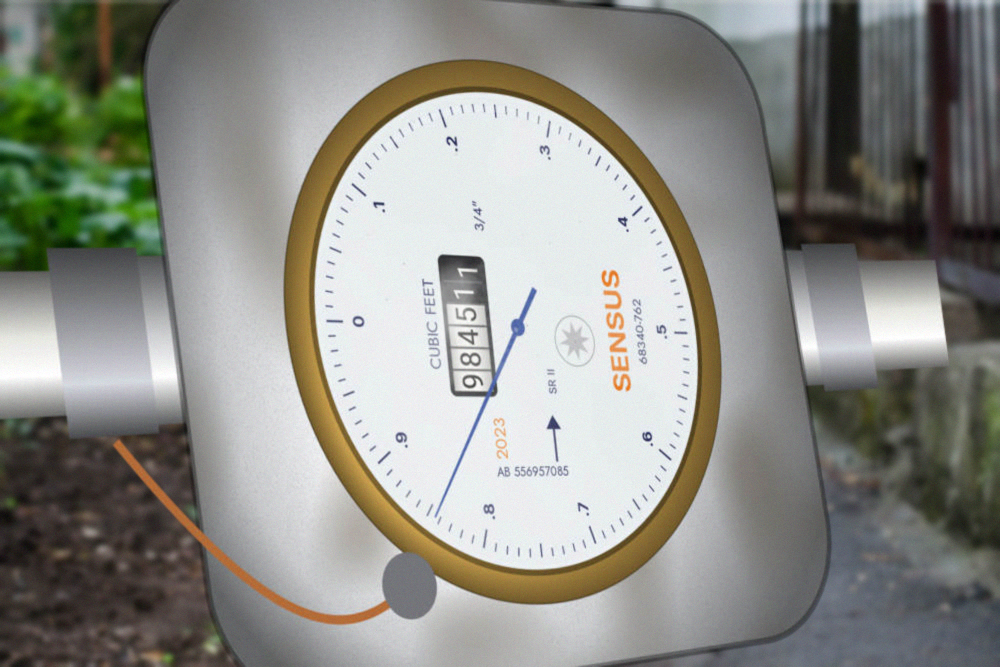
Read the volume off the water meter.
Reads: 984510.84 ft³
